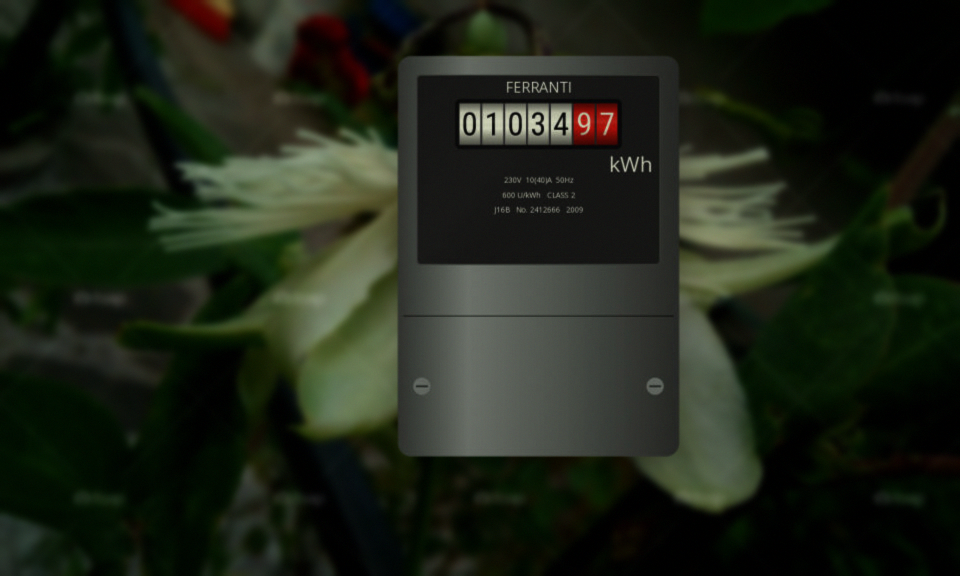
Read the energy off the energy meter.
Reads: 1034.97 kWh
